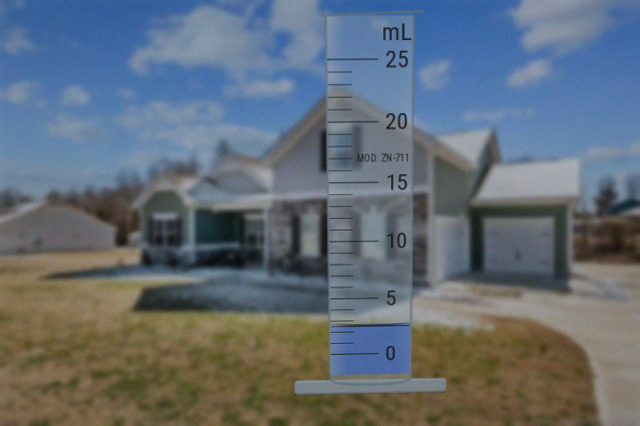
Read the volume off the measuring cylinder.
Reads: 2.5 mL
